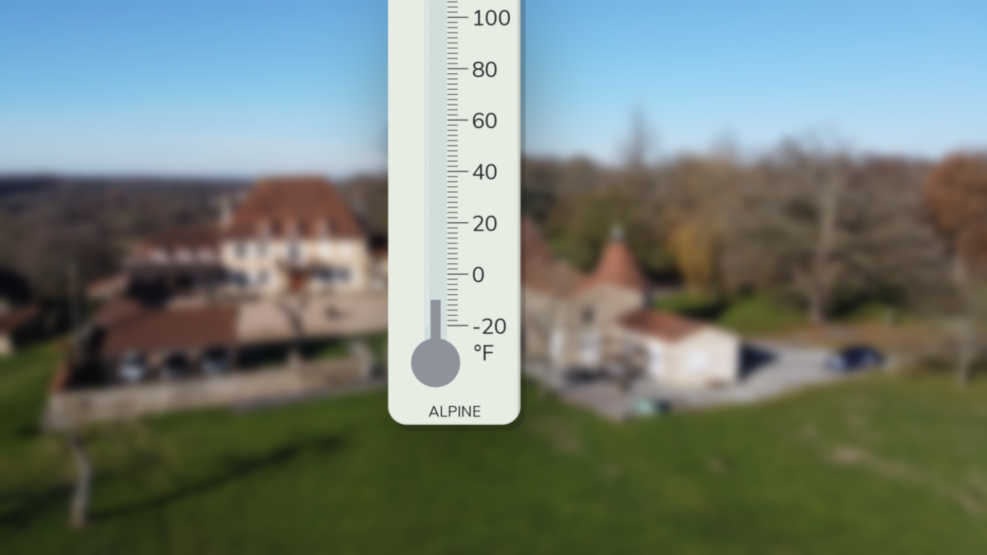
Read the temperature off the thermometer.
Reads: -10 °F
